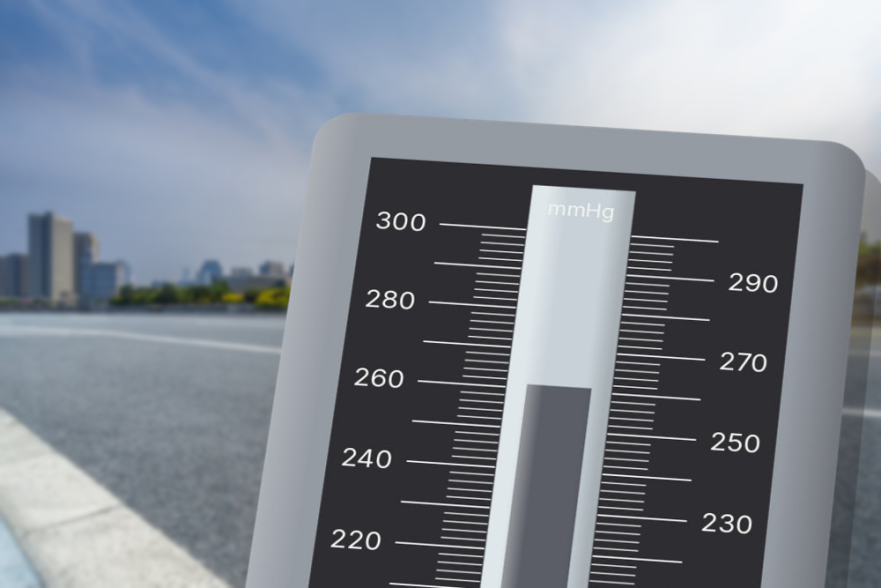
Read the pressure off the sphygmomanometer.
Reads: 261 mmHg
